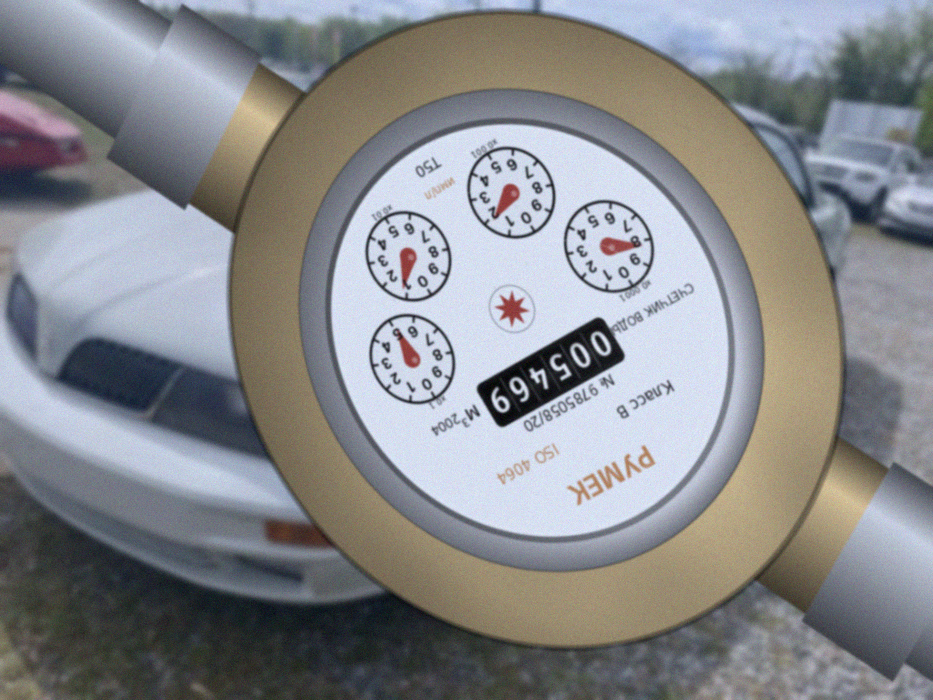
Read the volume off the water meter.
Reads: 5469.5118 m³
